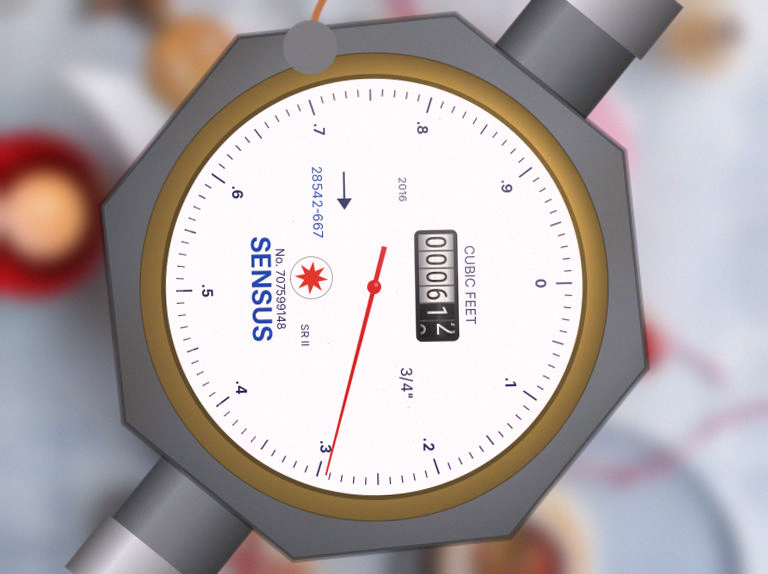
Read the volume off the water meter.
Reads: 612.29 ft³
